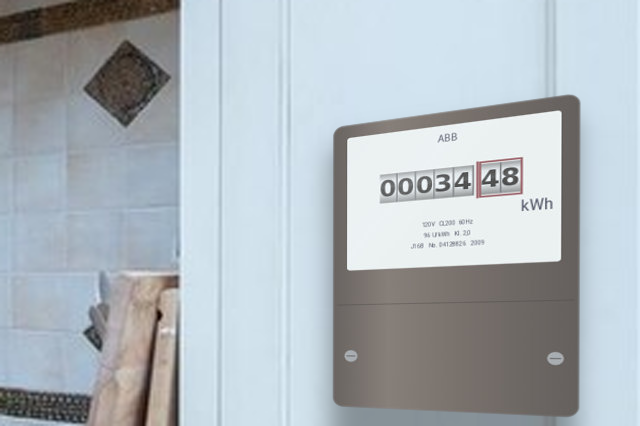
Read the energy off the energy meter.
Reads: 34.48 kWh
